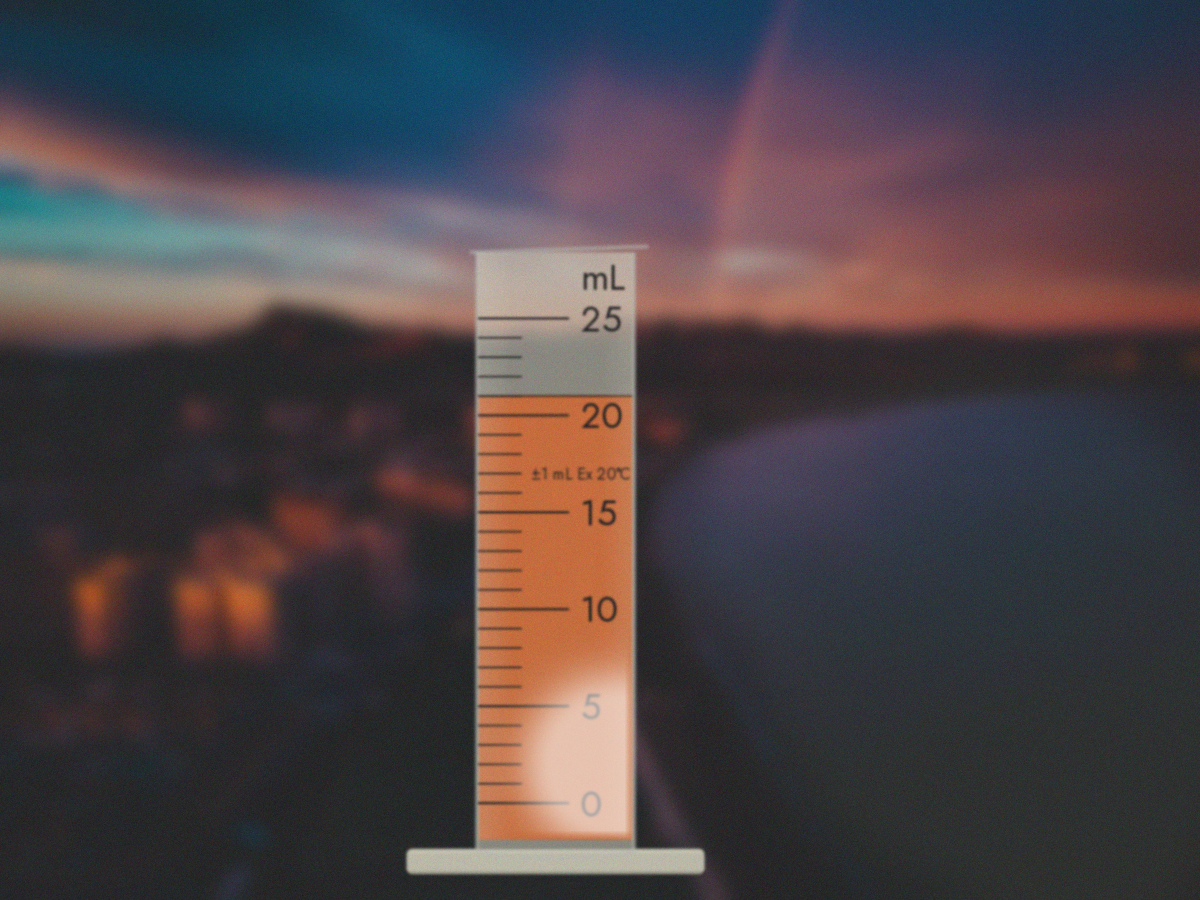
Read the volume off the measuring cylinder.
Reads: 21 mL
